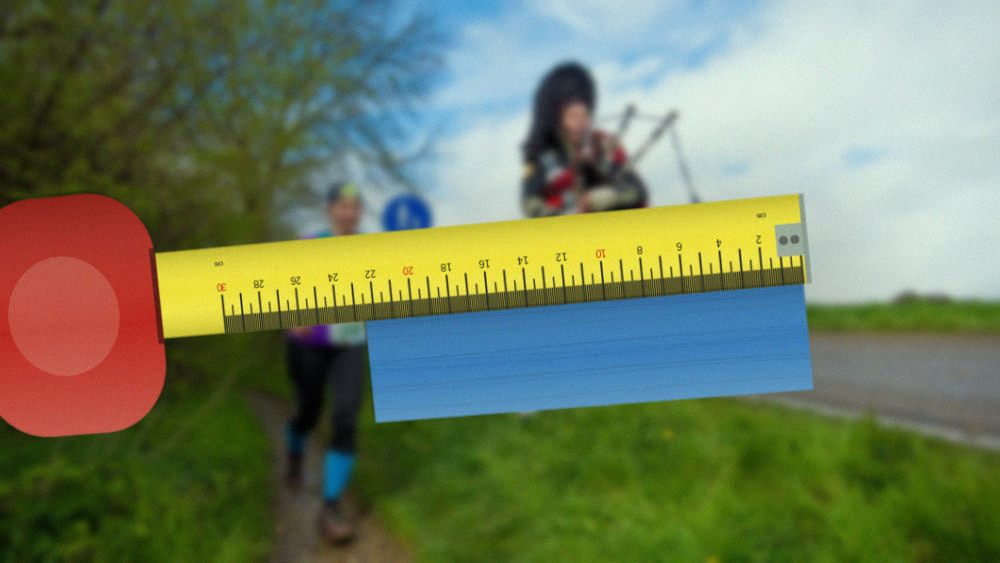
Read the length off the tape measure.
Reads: 22.5 cm
